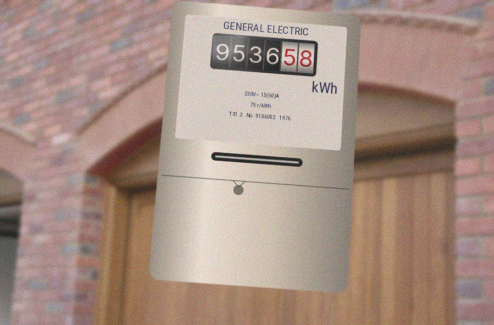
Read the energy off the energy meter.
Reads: 9536.58 kWh
